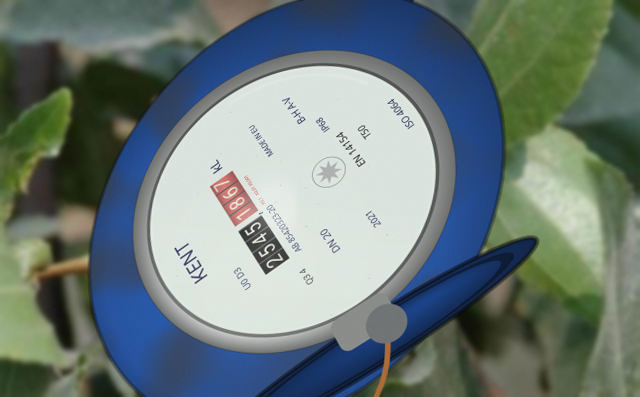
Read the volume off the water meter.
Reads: 2545.1867 kL
